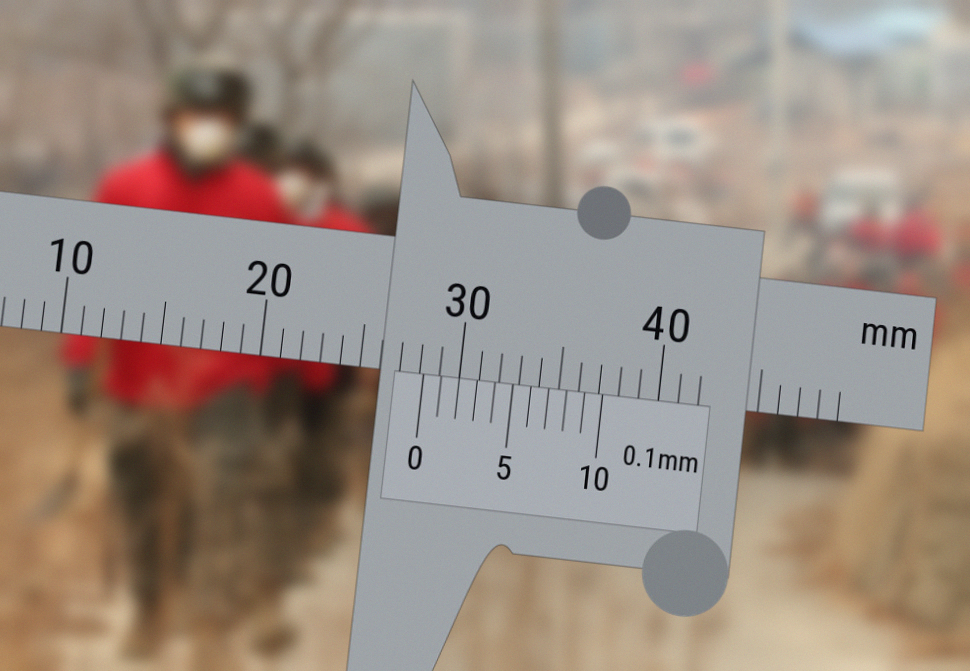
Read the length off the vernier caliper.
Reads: 28.2 mm
